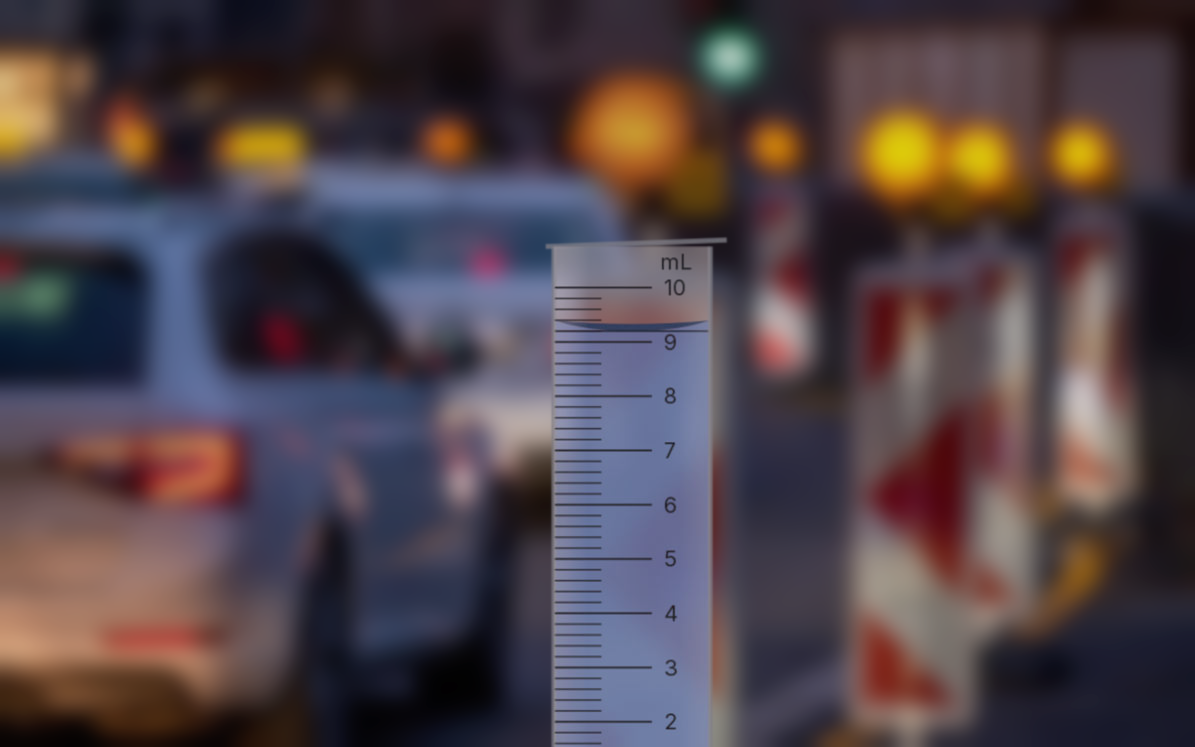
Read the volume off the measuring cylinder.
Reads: 9.2 mL
